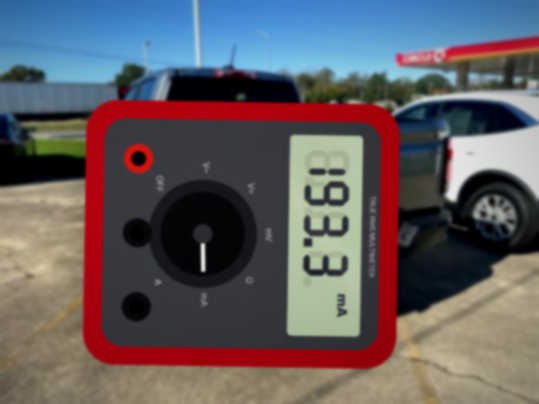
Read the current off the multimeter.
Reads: 193.3 mA
